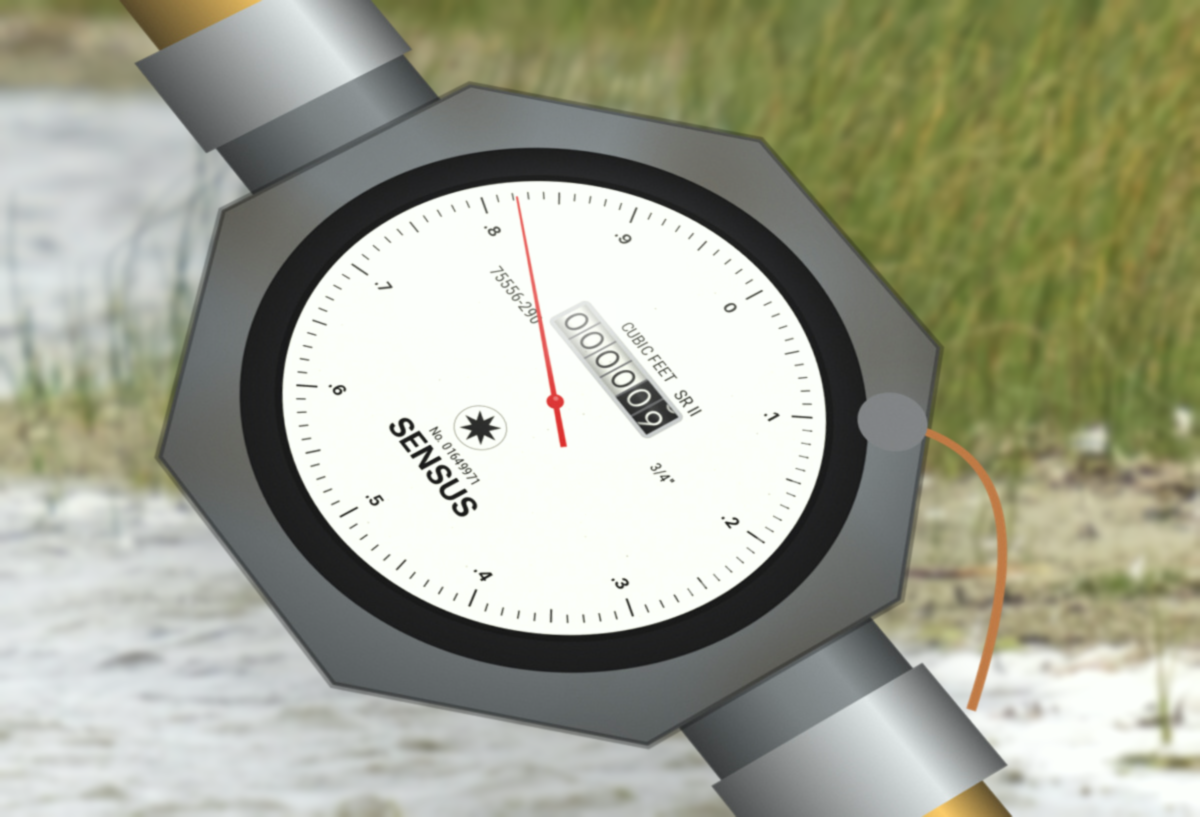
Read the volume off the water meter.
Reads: 8.82 ft³
